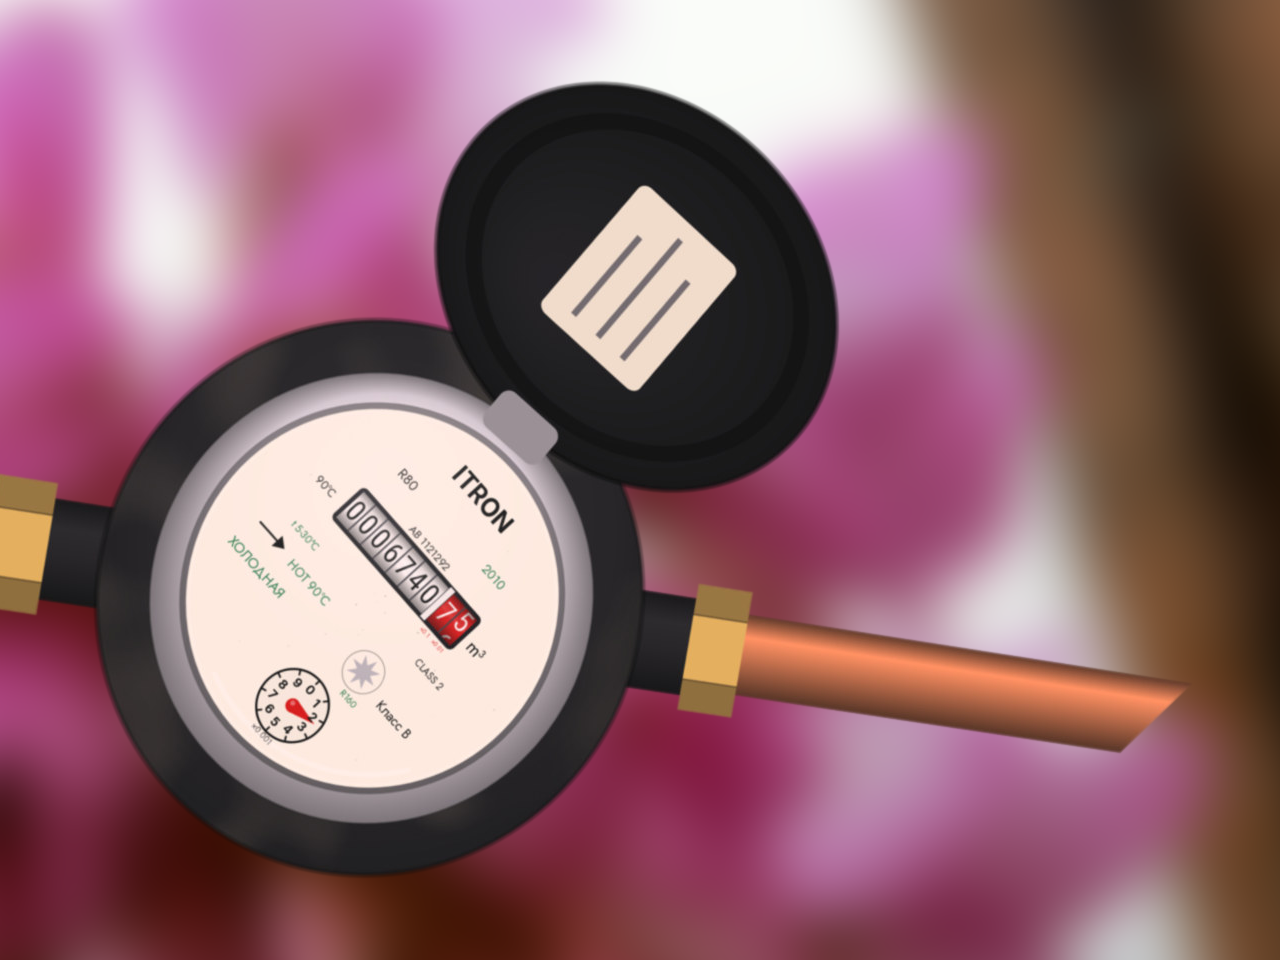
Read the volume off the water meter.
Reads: 6740.752 m³
